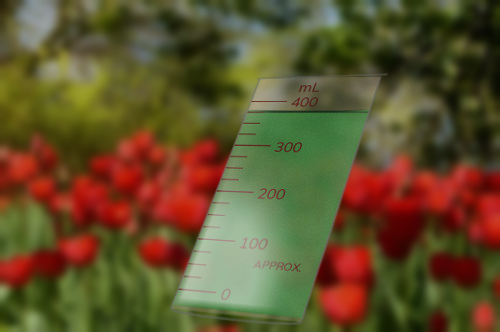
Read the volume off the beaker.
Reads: 375 mL
